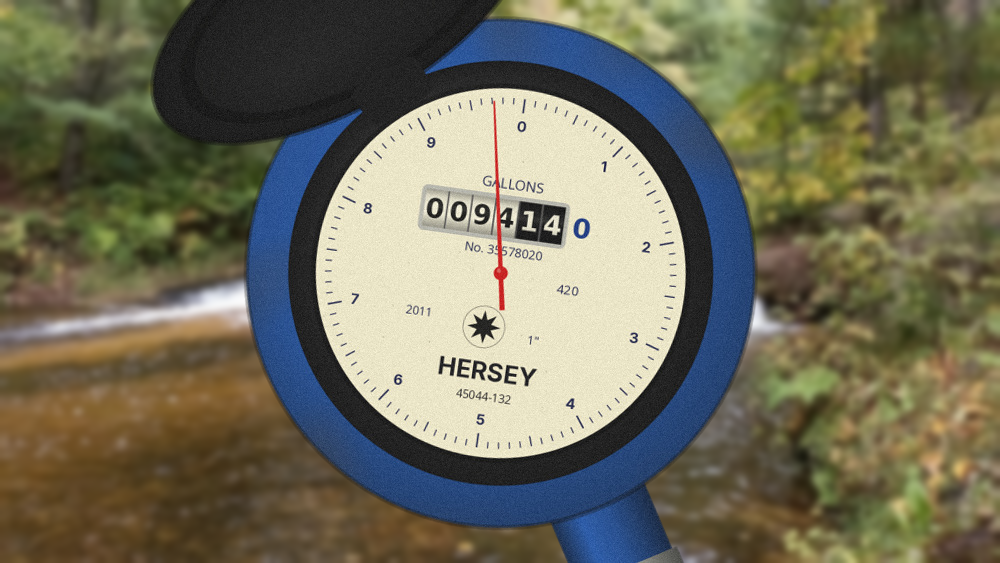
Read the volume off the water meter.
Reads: 94139.7 gal
